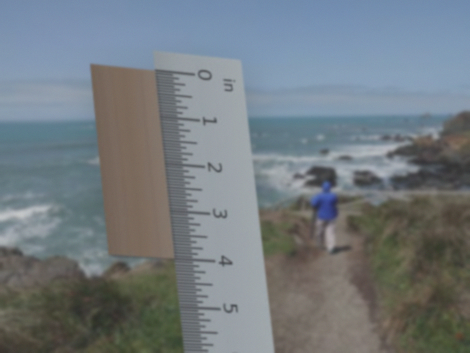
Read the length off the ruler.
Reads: 4 in
